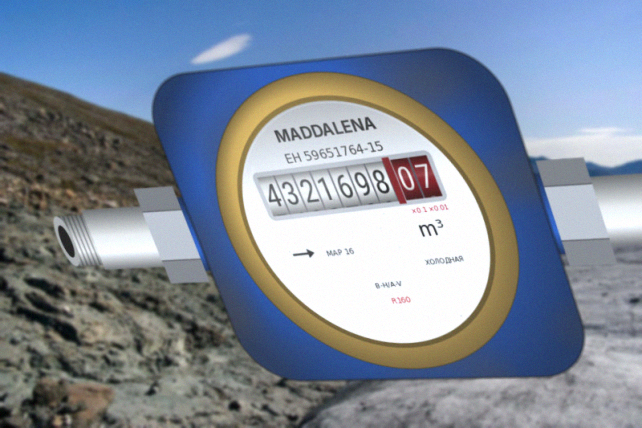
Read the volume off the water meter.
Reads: 4321698.07 m³
